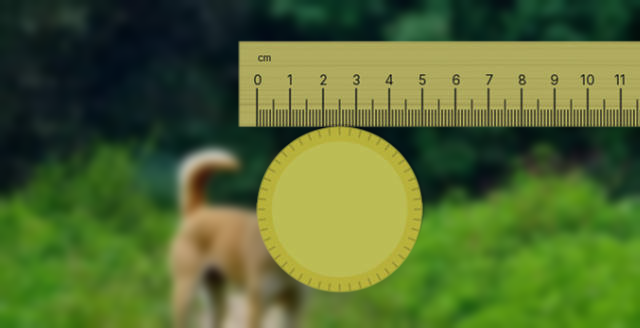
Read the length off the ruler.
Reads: 5 cm
